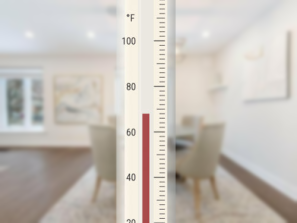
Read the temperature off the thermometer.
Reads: 68 °F
